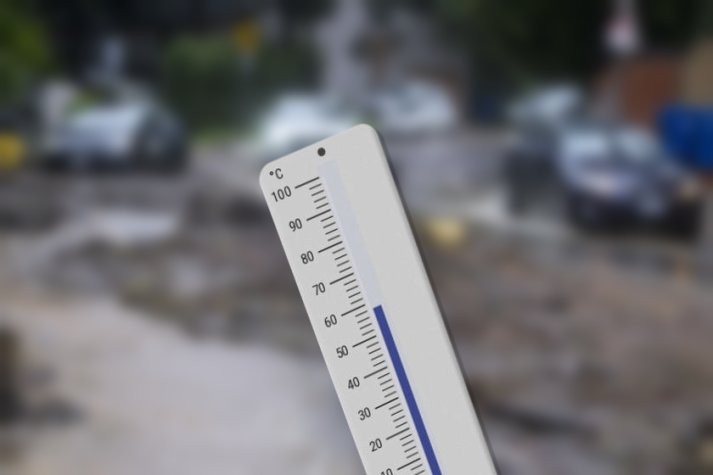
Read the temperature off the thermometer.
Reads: 58 °C
